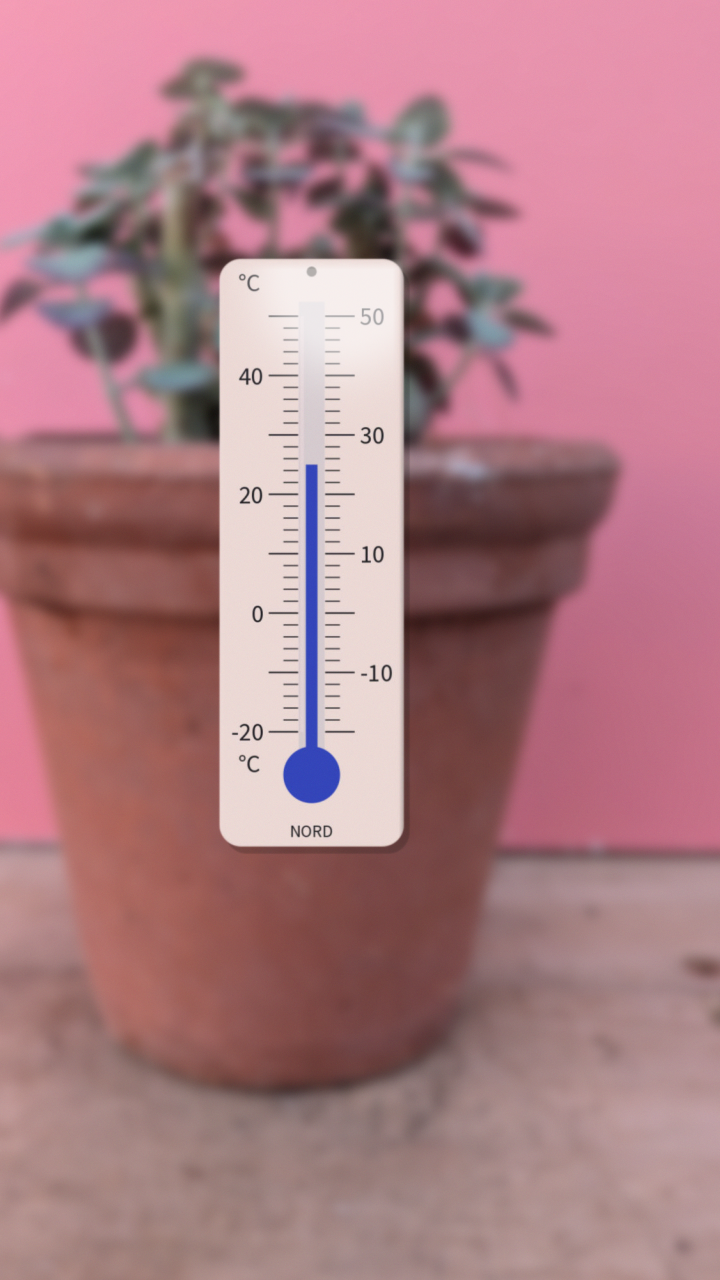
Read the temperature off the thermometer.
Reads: 25 °C
